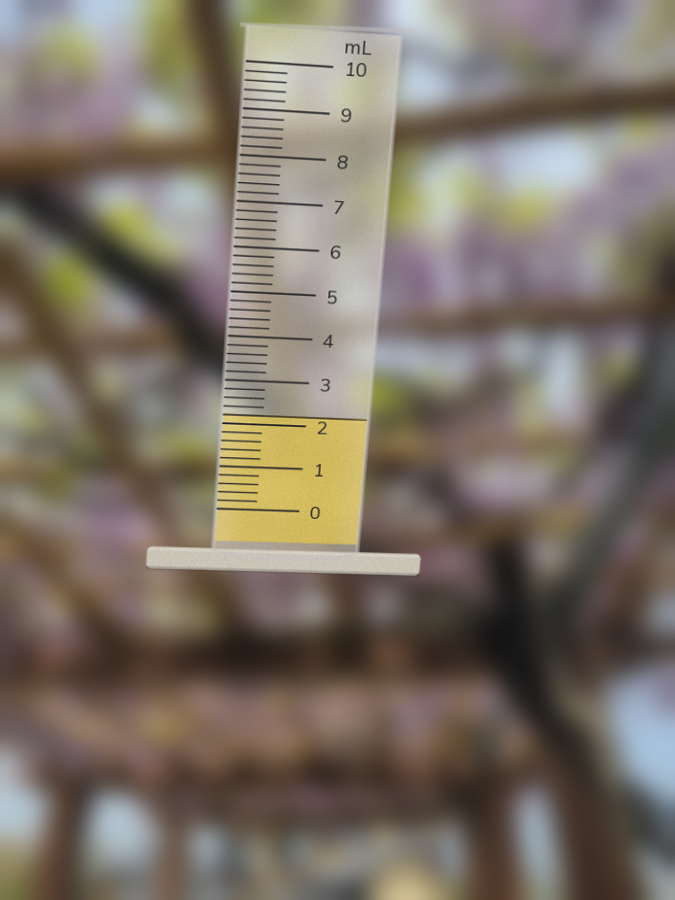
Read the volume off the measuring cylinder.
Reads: 2.2 mL
